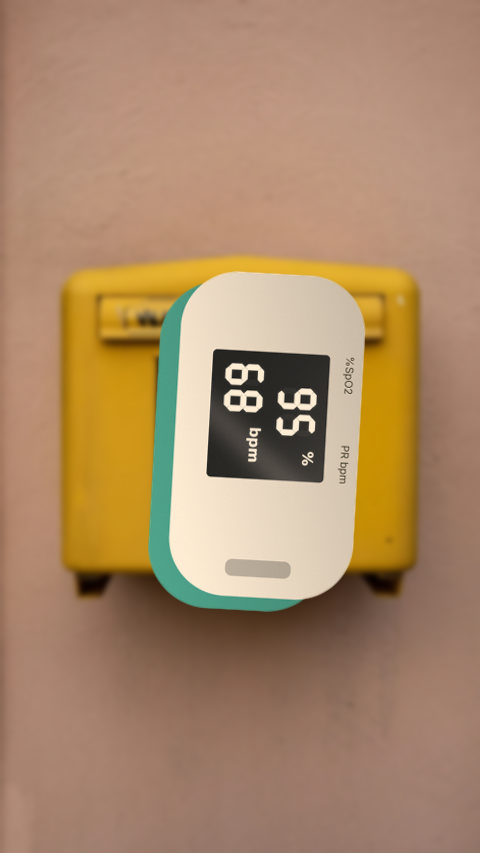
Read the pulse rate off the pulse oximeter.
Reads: 68 bpm
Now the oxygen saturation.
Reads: 95 %
